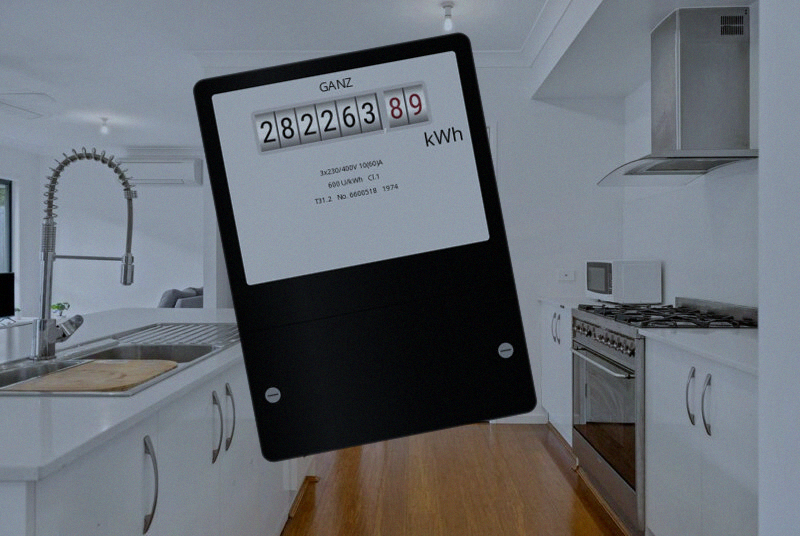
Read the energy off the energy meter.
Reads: 282263.89 kWh
